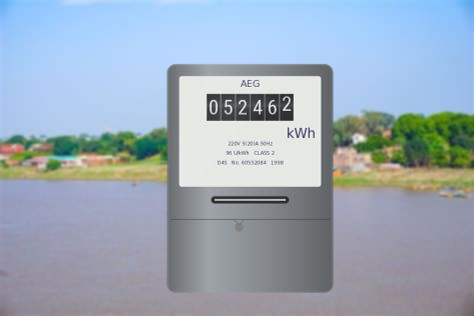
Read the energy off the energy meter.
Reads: 52462 kWh
